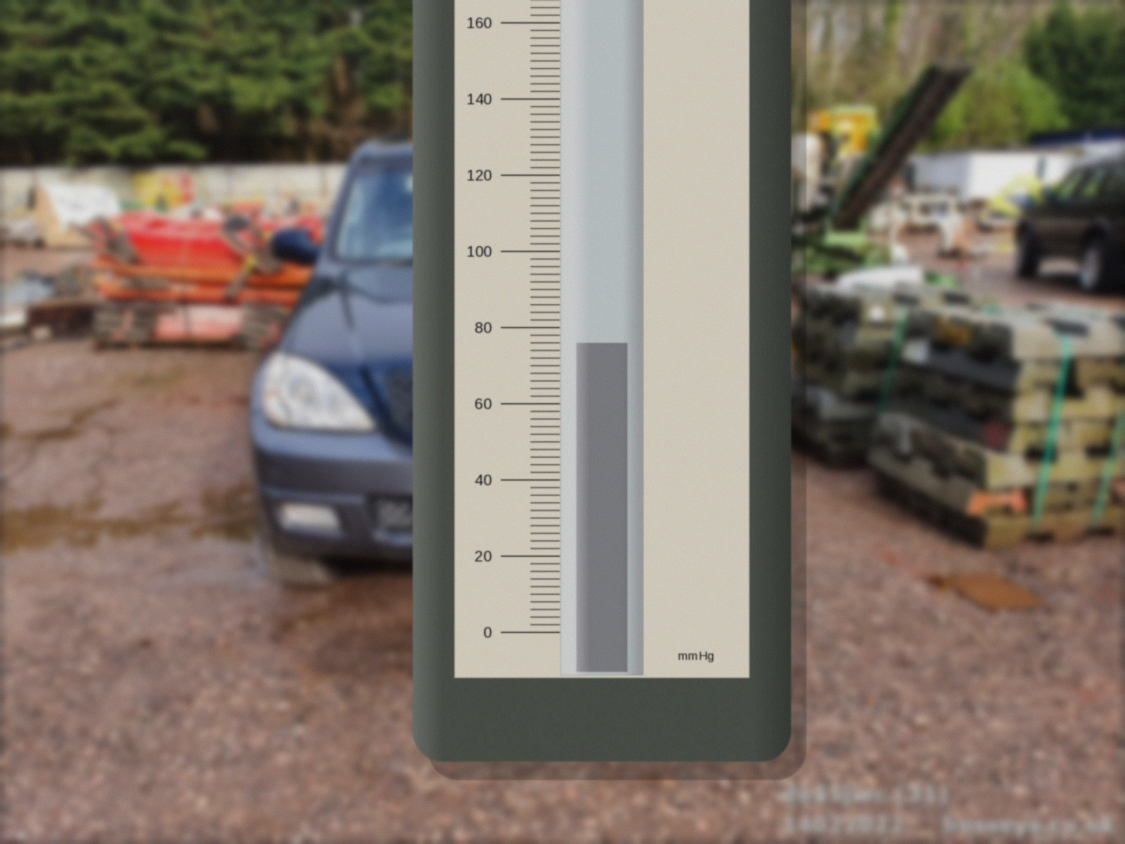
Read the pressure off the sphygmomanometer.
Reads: 76 mmHg
